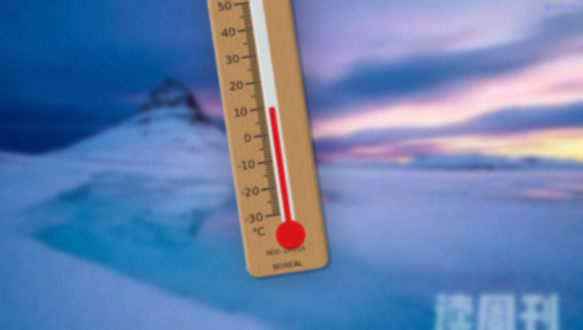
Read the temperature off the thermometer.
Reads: 10 °C
